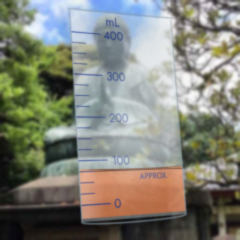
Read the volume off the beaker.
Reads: 75 mL
